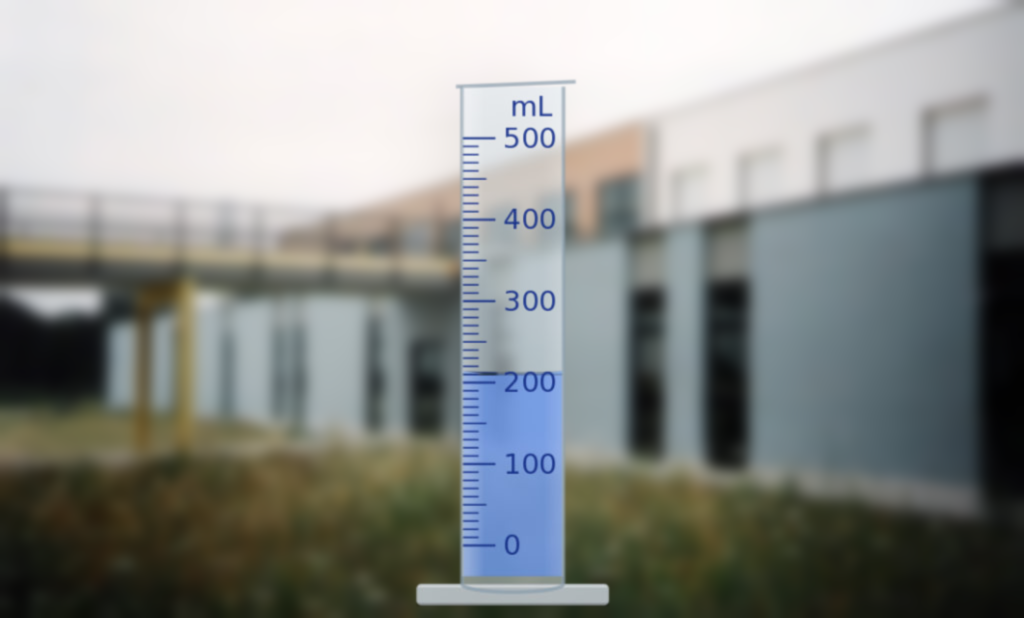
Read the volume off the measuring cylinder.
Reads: 210 mL
